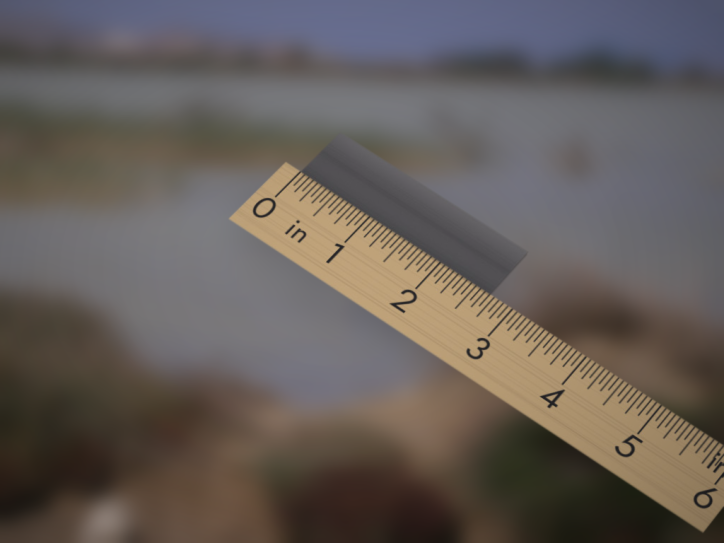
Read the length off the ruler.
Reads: 2.6875 in
